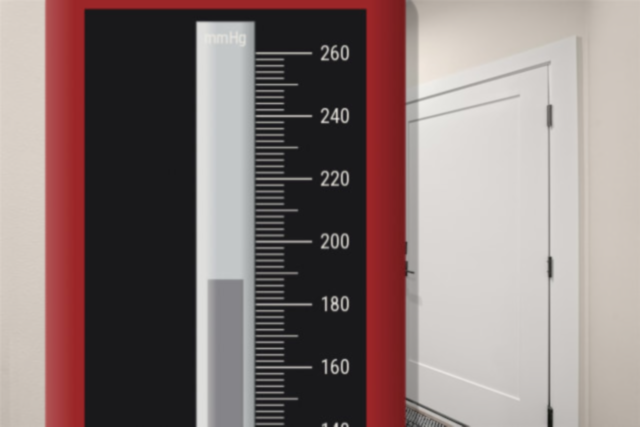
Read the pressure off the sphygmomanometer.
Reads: 188 mmHg
